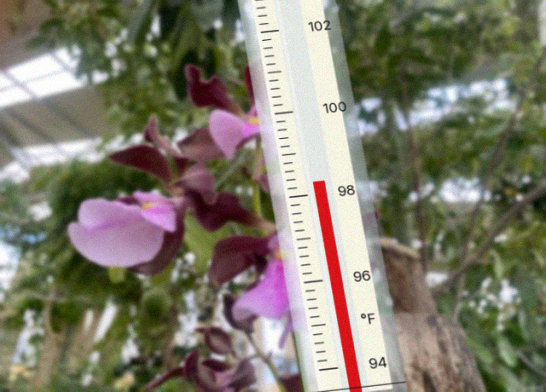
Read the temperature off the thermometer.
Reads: 98.3 °F
